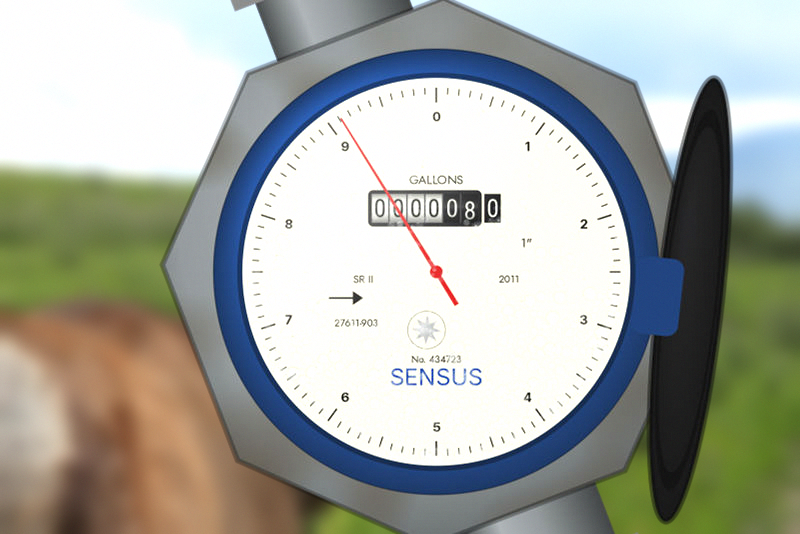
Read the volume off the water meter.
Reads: 79.1 gal
